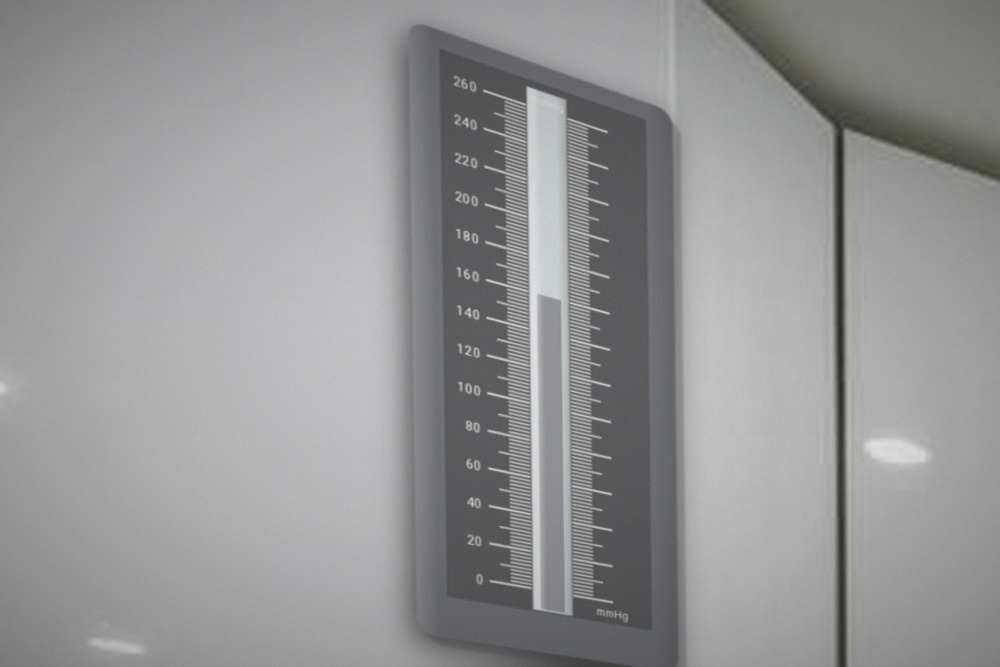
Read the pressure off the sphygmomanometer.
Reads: 160 mmHg
